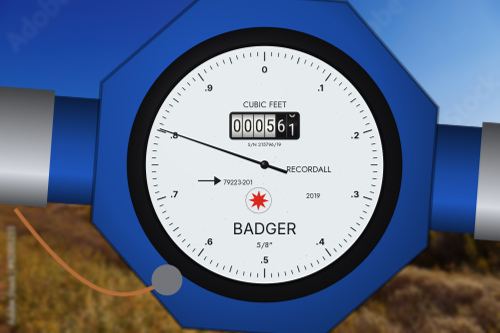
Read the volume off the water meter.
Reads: 560.80 ft³
